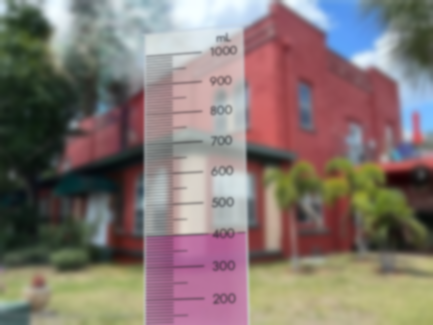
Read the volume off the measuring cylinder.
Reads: 400 mL
